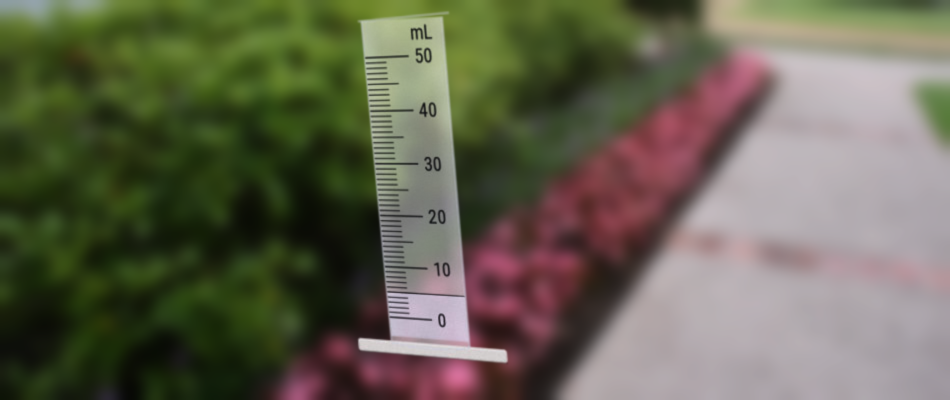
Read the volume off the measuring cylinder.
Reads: 5 mL
